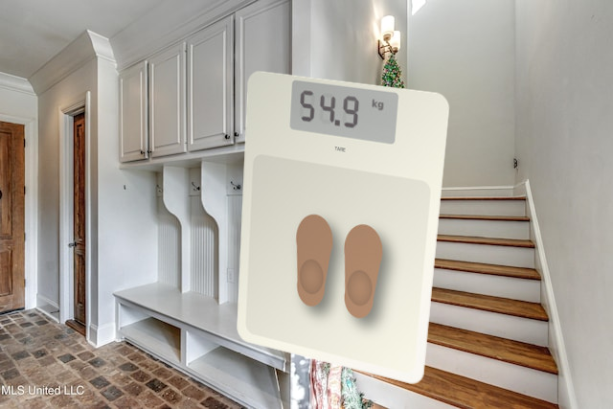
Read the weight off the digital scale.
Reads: 54.9 kg
